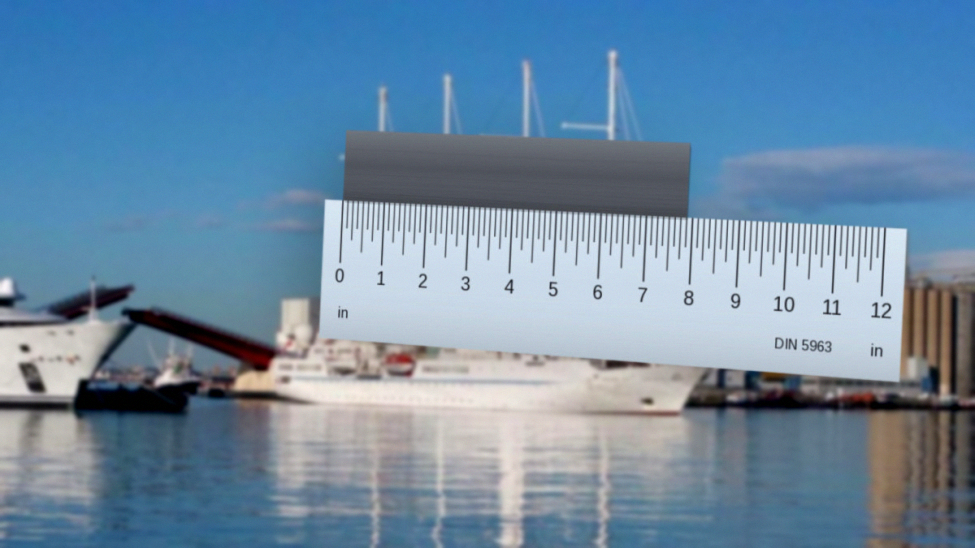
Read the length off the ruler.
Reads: 7.875 in
